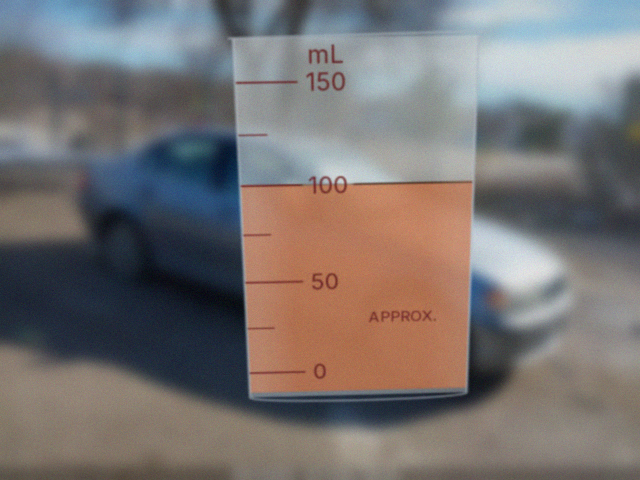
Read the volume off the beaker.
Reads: 100 mL
